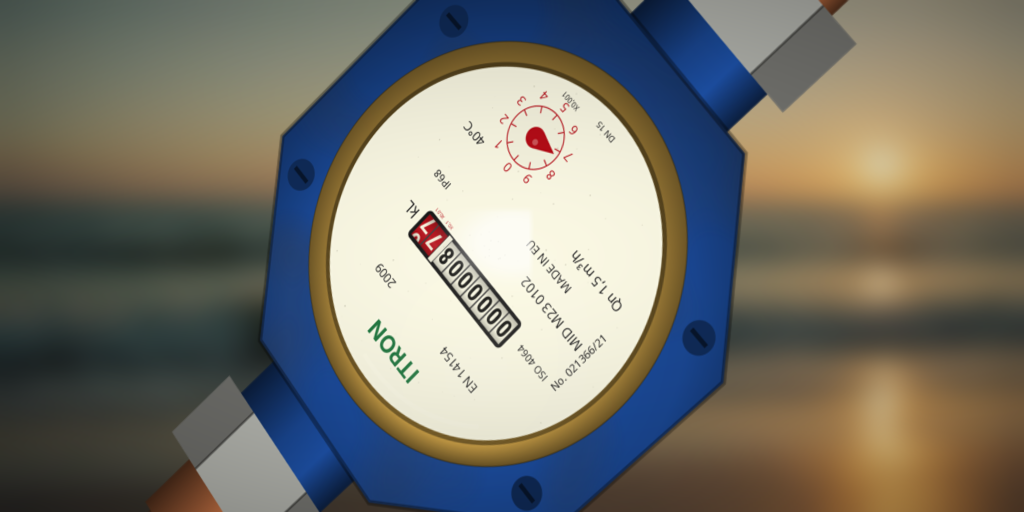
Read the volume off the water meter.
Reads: 8.767 kL
